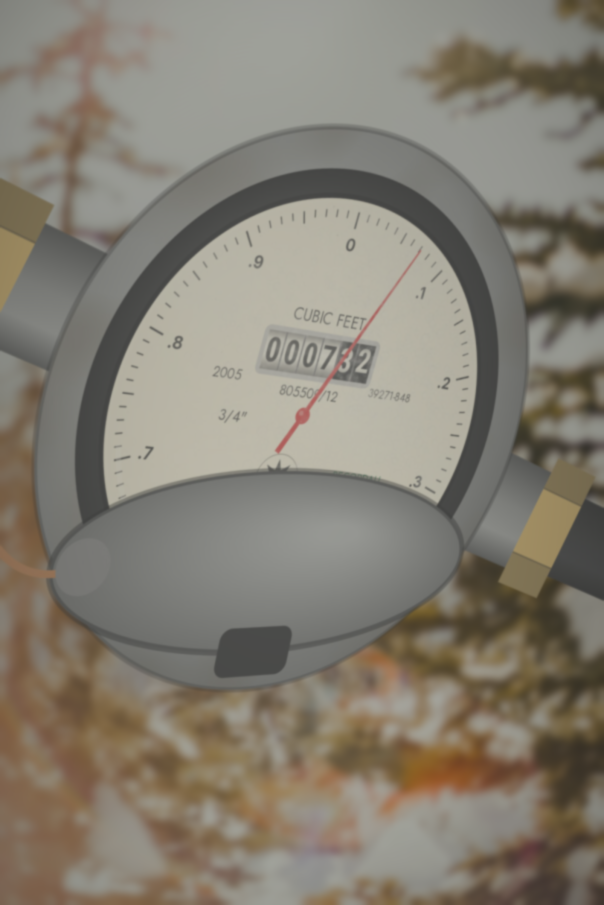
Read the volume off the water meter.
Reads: 732.07 ft³
